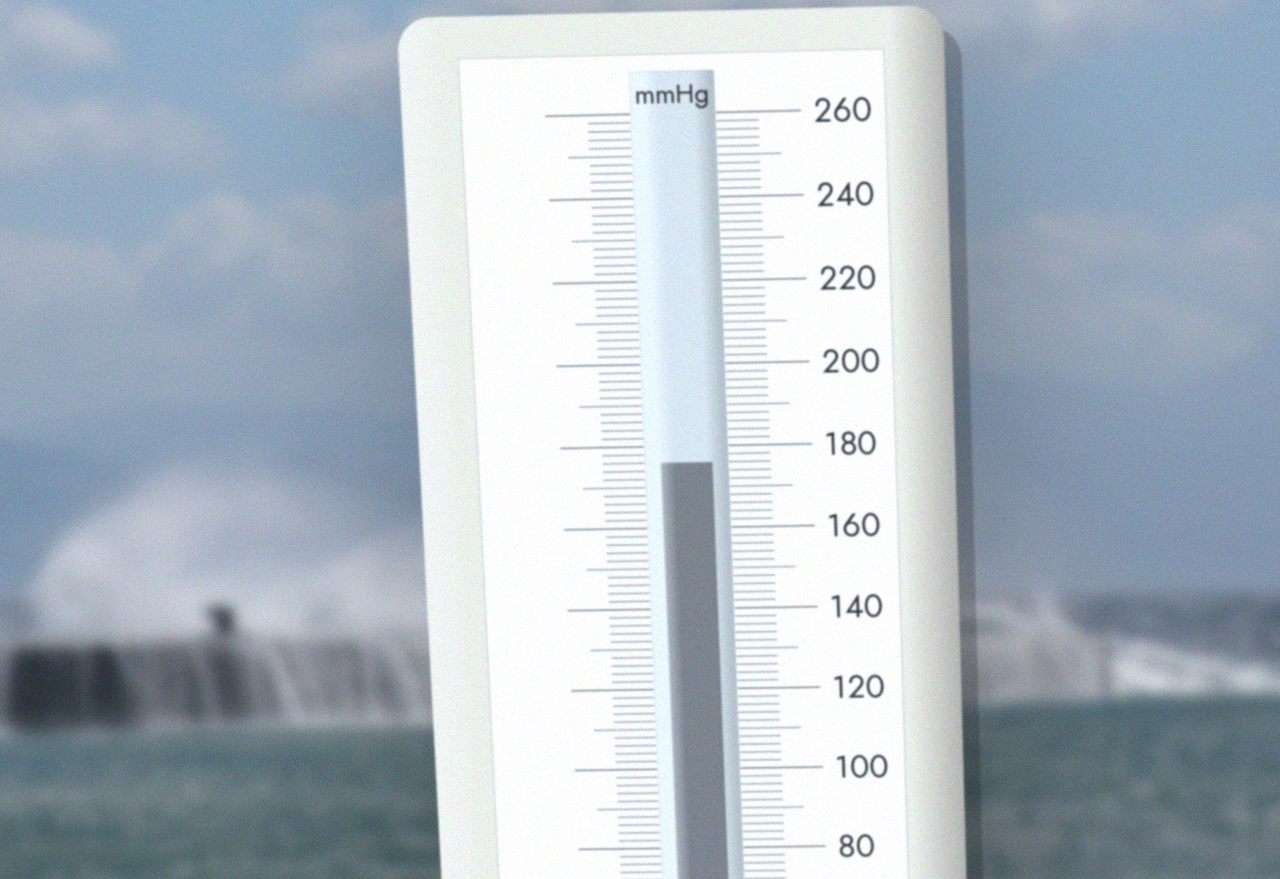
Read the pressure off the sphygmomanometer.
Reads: 176 mmHg
